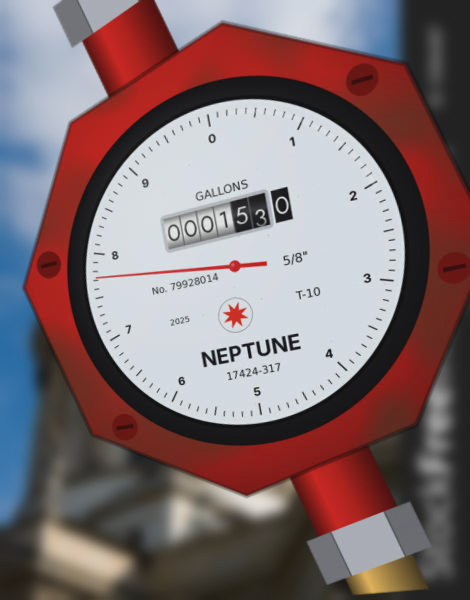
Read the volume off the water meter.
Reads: 1527.7 gal
